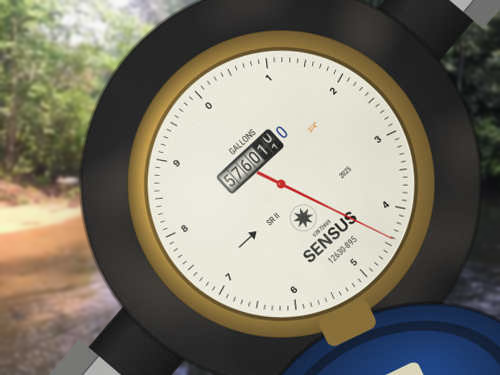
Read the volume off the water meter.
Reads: 5760104.4 gal
